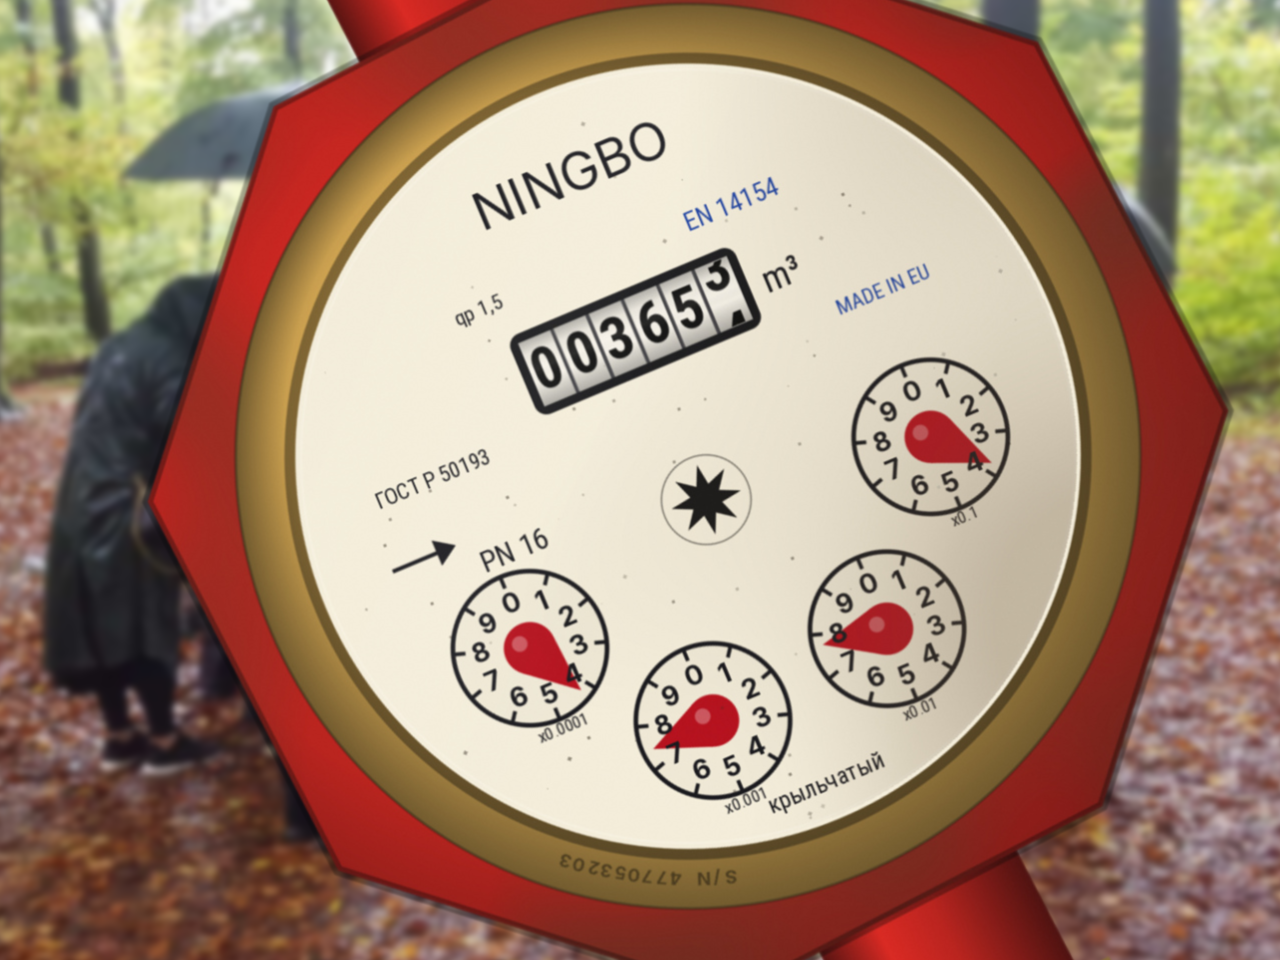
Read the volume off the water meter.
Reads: 3653.3774 m³
